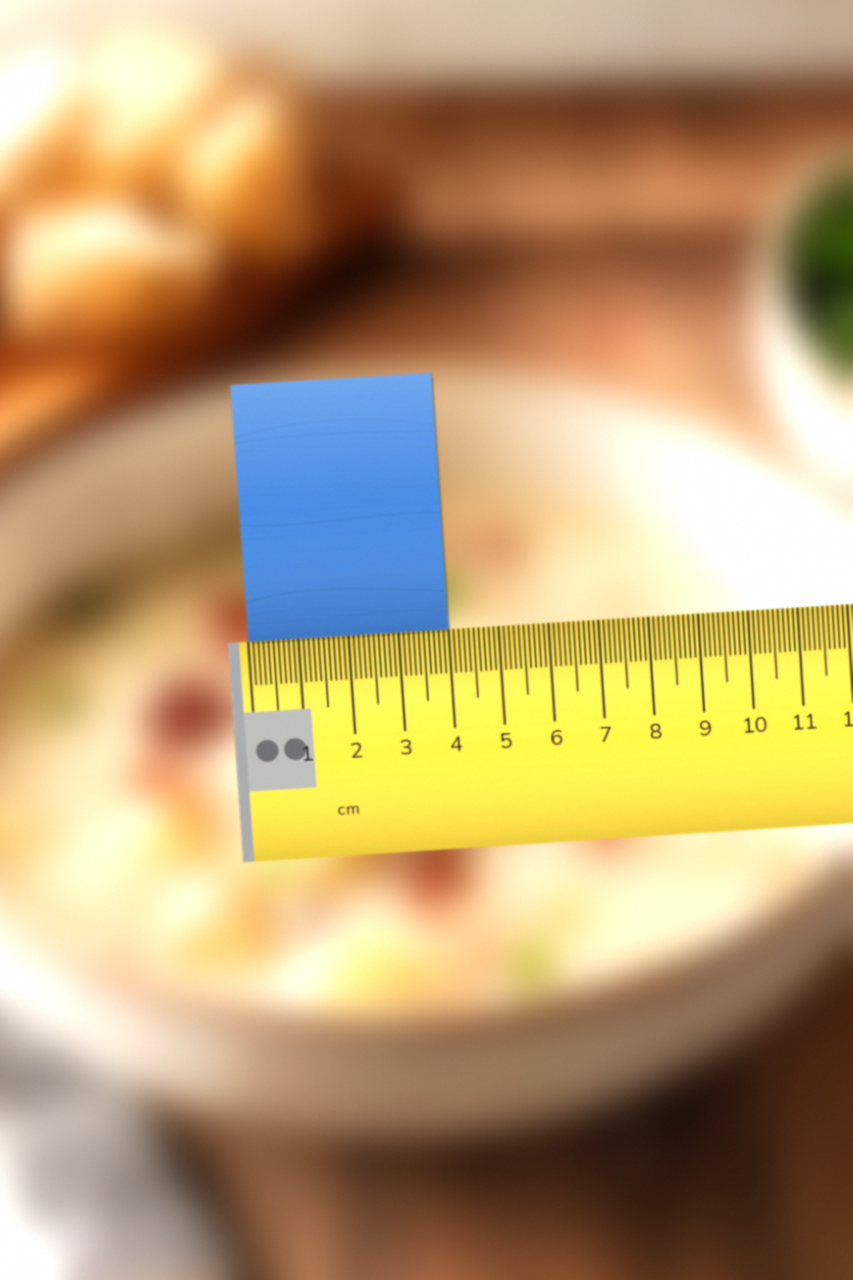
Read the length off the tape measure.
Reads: 4 cm
